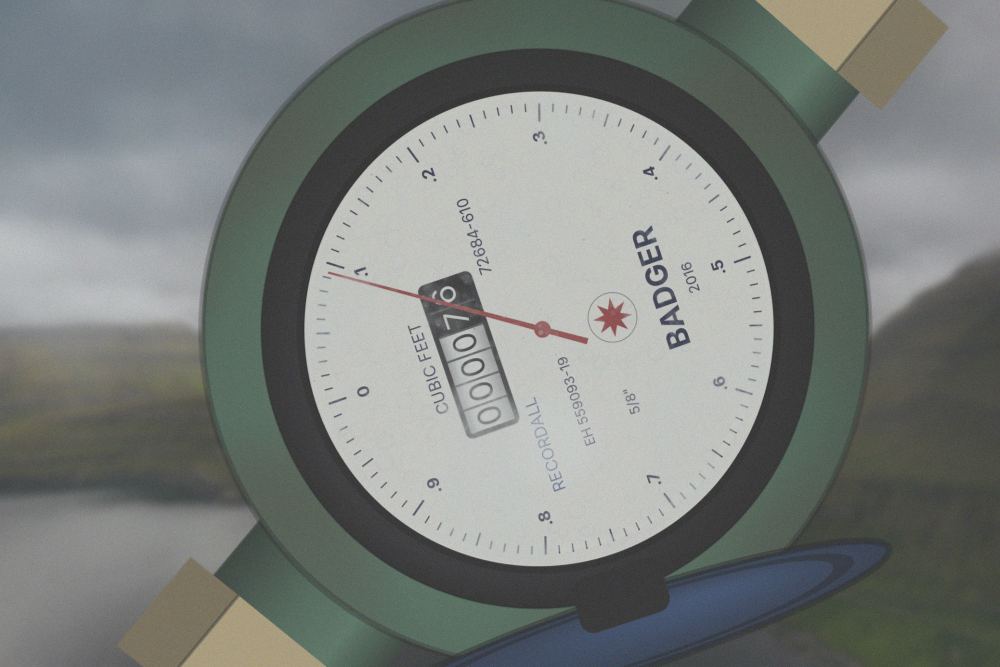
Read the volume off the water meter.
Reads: 76.09 ft³
